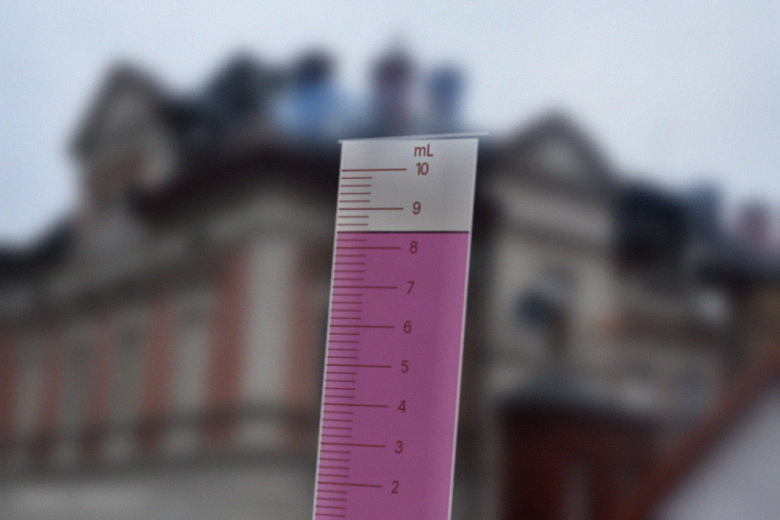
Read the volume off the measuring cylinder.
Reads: 8.4 mL
